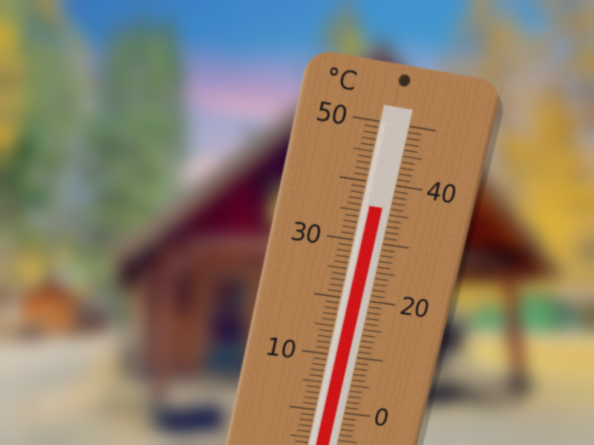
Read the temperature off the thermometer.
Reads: 36 °C
